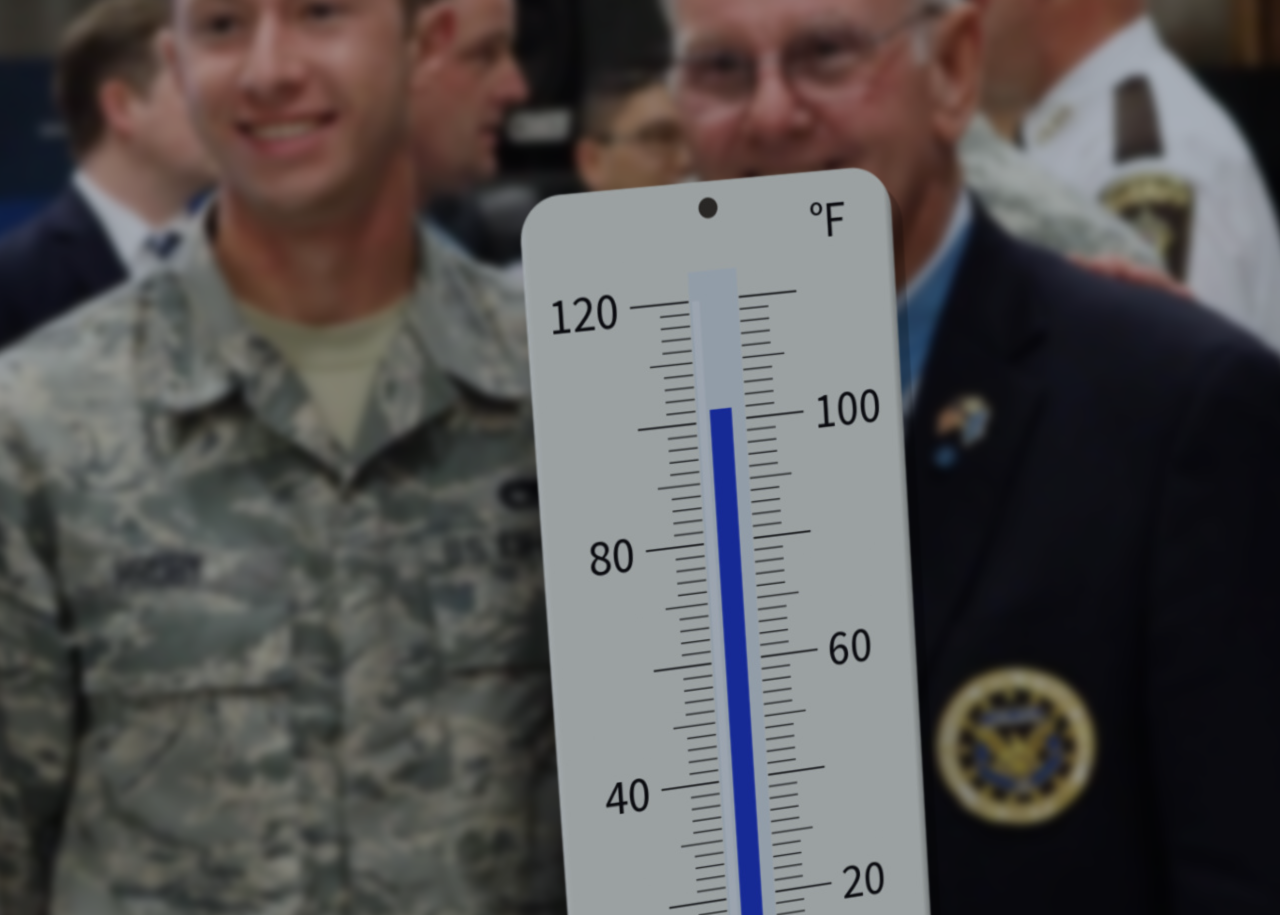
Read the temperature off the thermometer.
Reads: 102 °F
